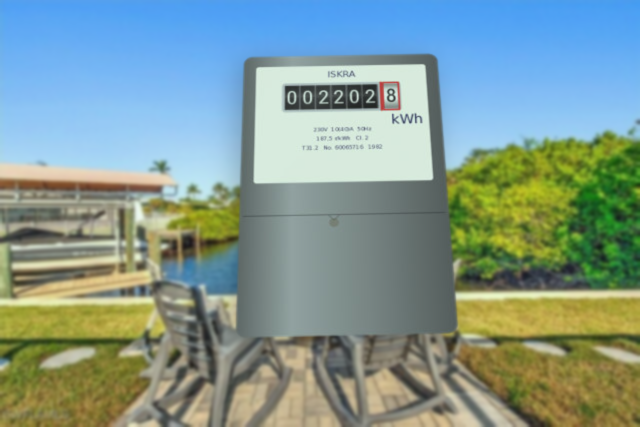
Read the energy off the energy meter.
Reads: 2202.8 kWh
